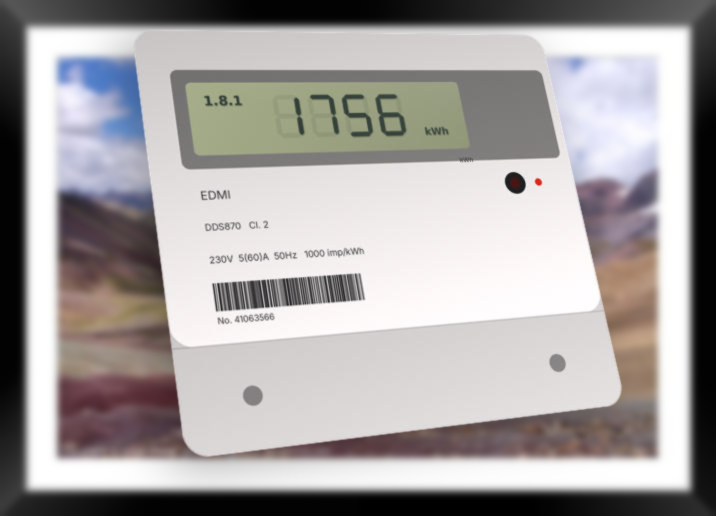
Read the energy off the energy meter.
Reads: 1756 kWh
